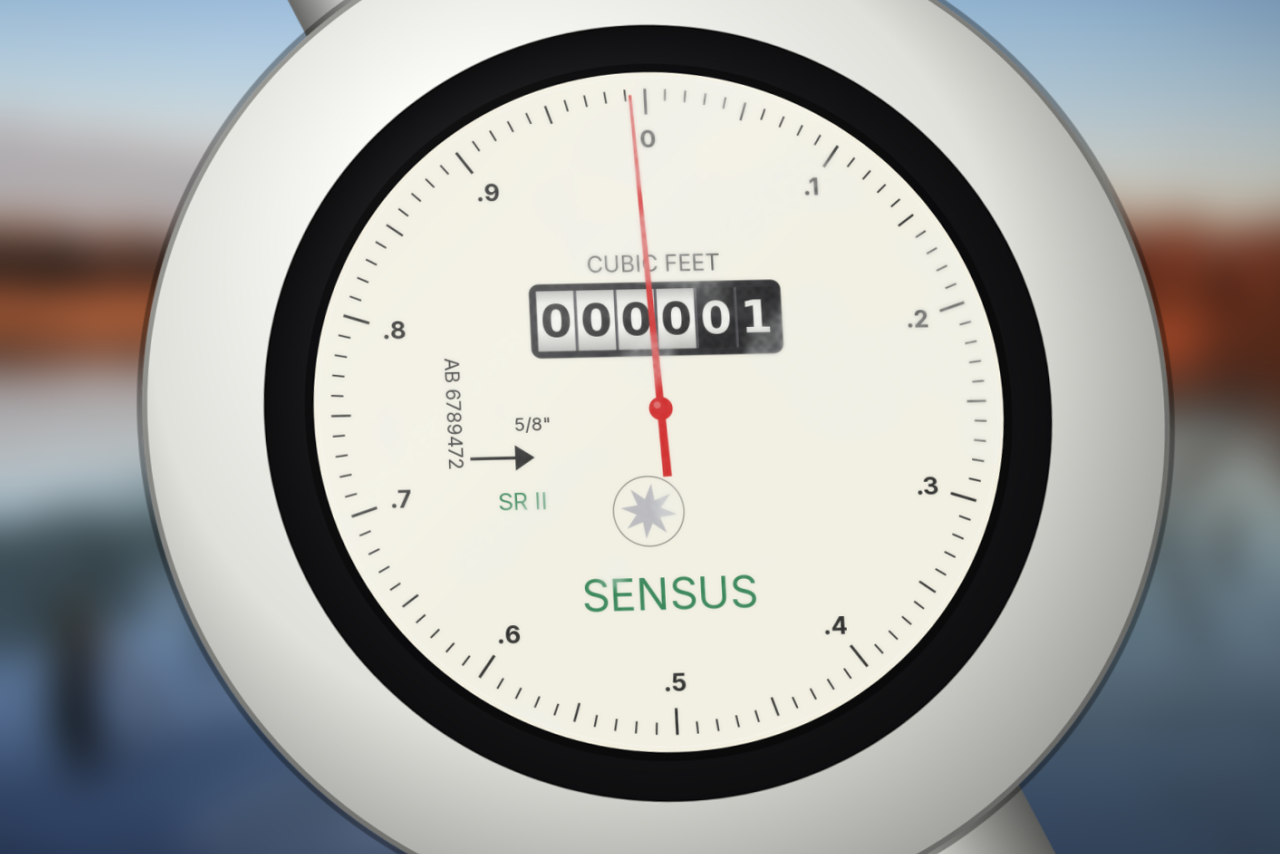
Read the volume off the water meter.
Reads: 0.99 ft³
